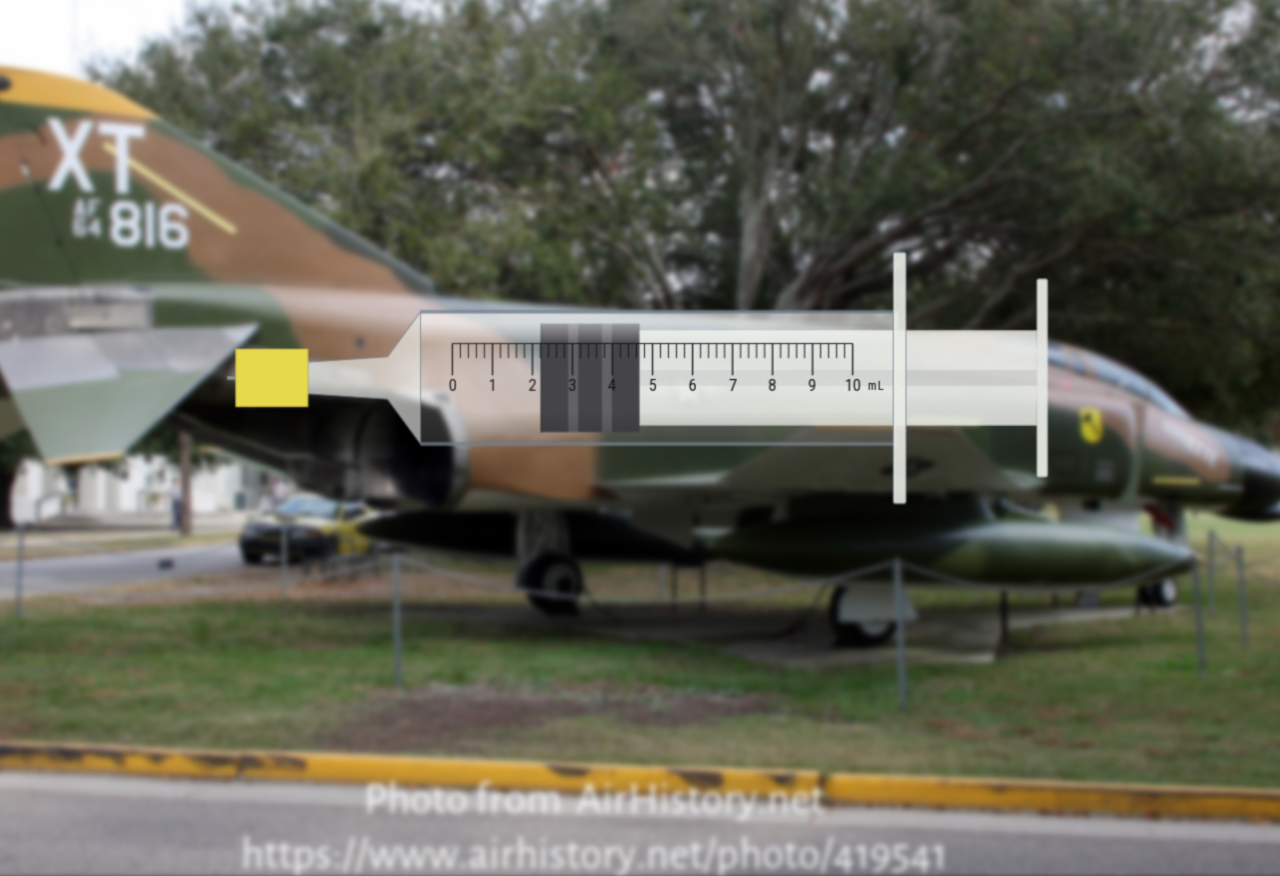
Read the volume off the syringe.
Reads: 2.2 mL
